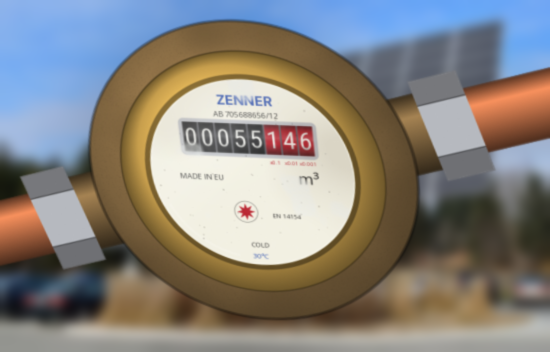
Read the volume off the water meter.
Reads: 55.146 m³
